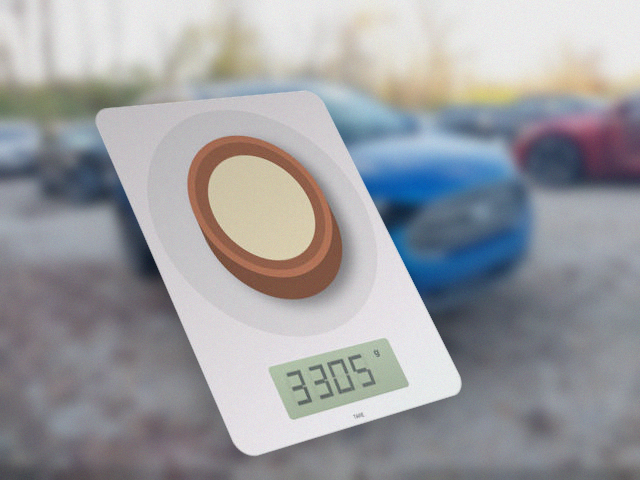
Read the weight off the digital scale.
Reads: 3305 g
